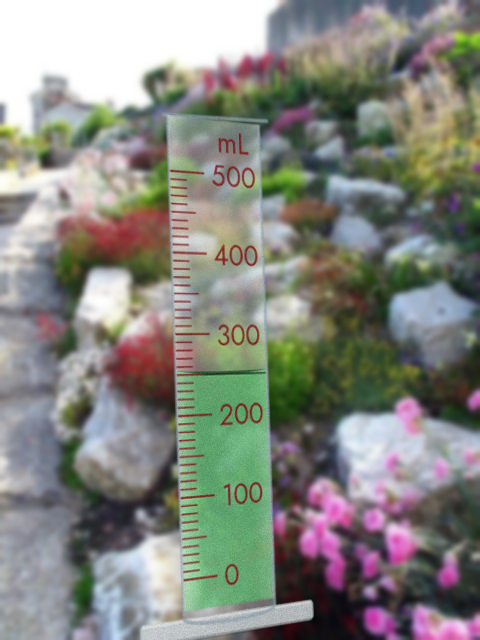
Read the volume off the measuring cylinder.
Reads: 250 mL
